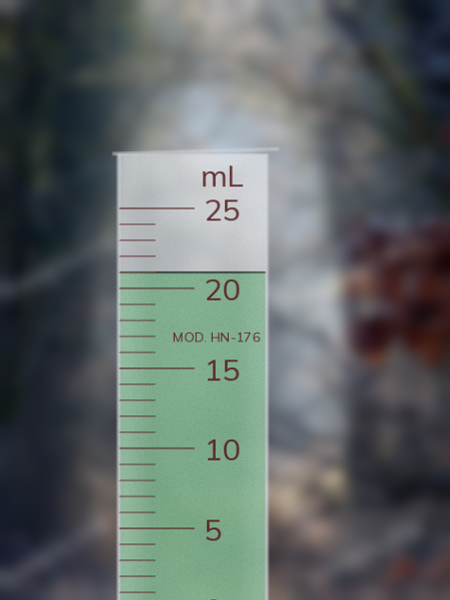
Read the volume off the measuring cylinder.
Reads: 21 mL
